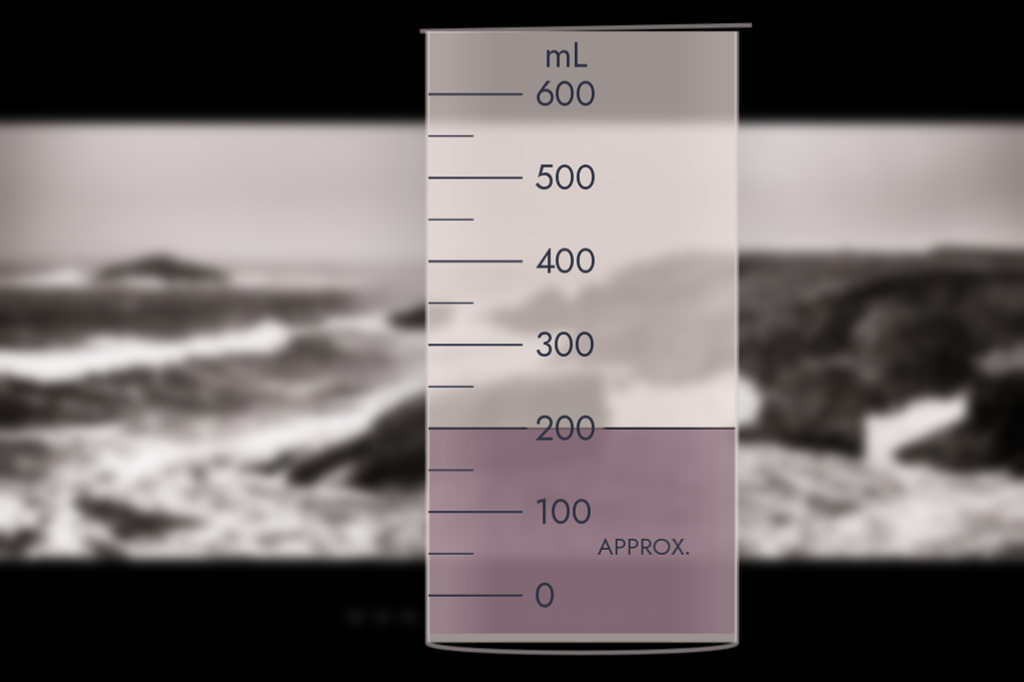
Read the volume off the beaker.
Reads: 200 mL
